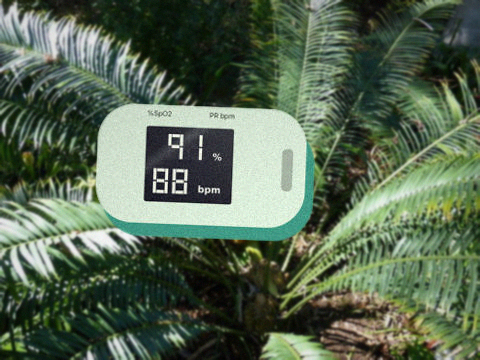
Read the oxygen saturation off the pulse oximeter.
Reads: 91 %
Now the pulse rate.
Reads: 88 bpm
